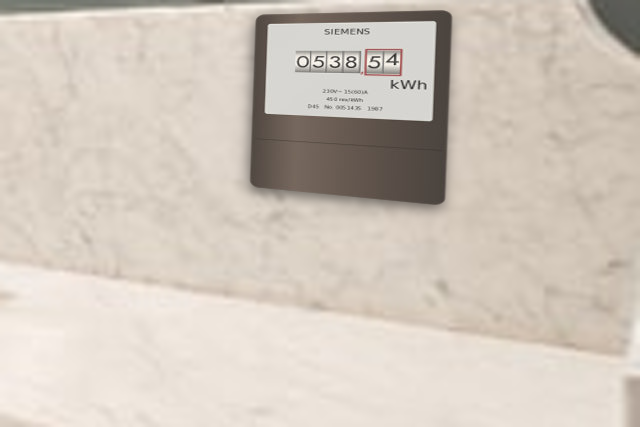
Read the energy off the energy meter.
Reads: 538.54 kWh
